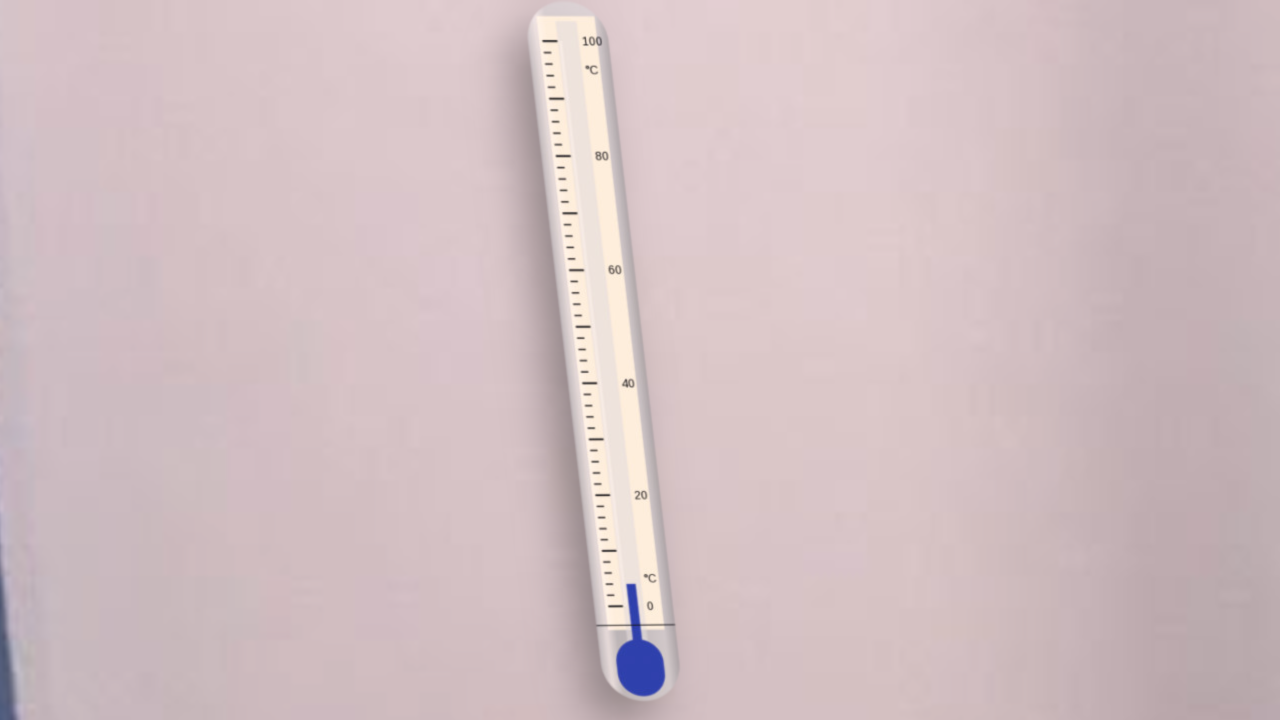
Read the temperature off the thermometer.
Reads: 4 °C
